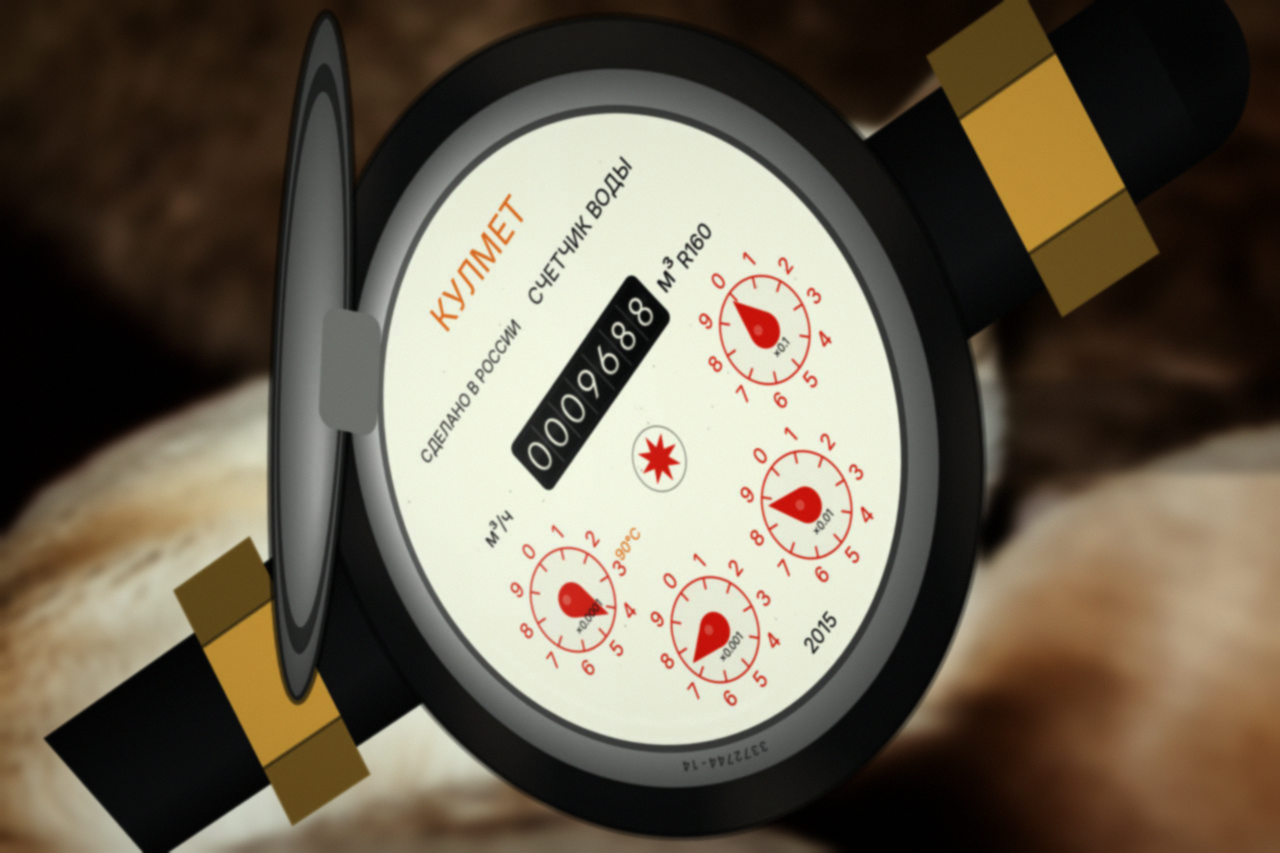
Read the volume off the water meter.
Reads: 9687.9874 m³
